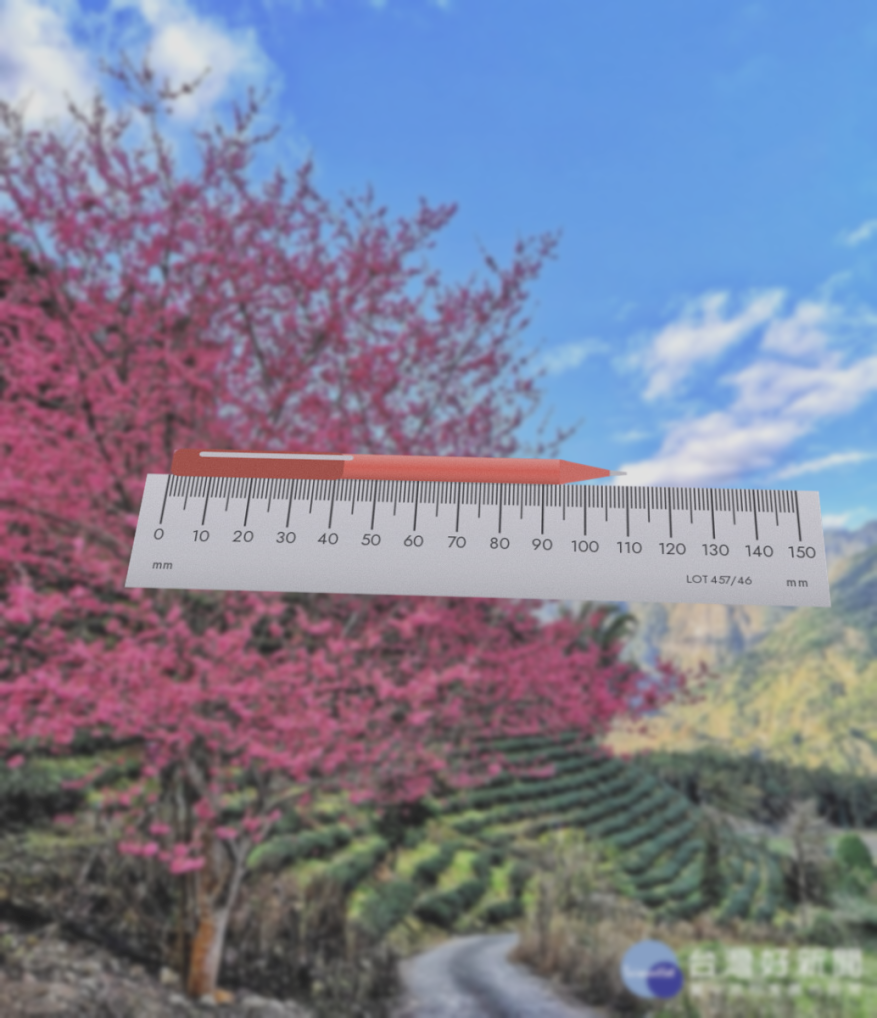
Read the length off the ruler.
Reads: 110 mm
